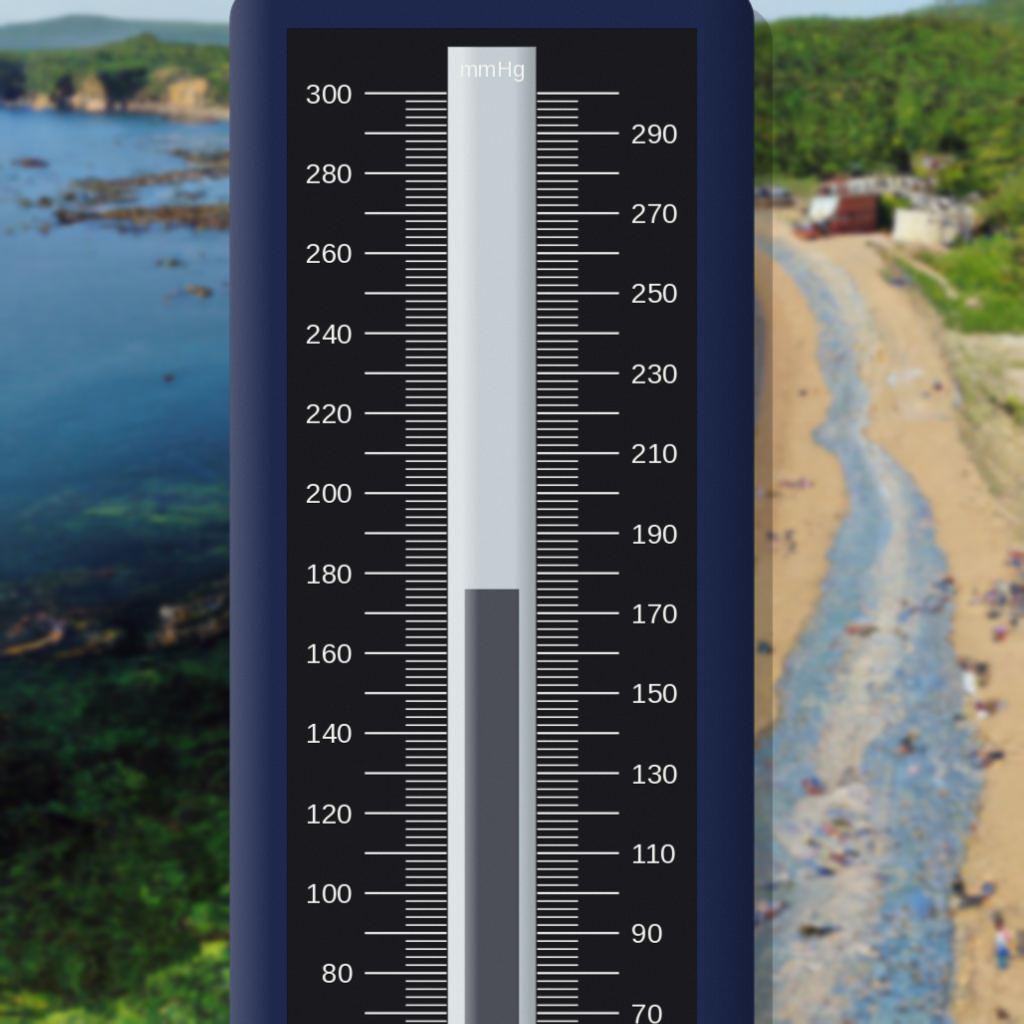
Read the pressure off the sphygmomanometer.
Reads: 176 mmHg
